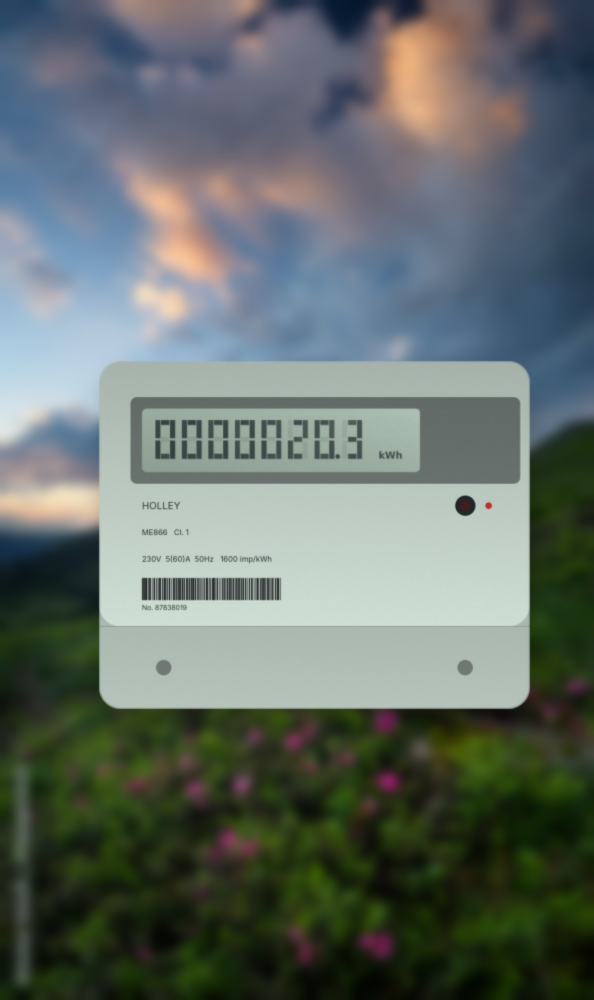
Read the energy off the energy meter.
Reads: 20.3 kWh
